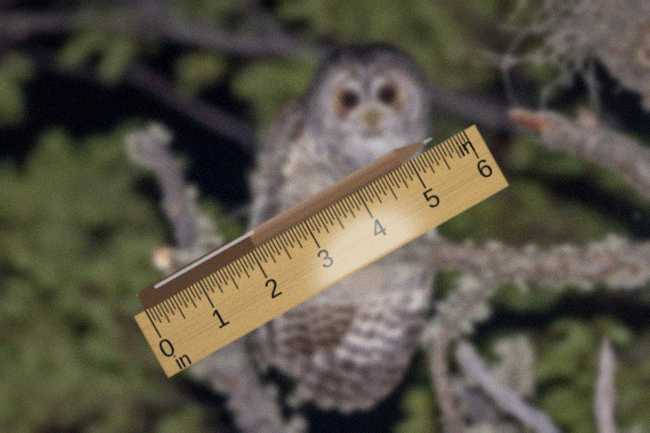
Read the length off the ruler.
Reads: 5.5 in
